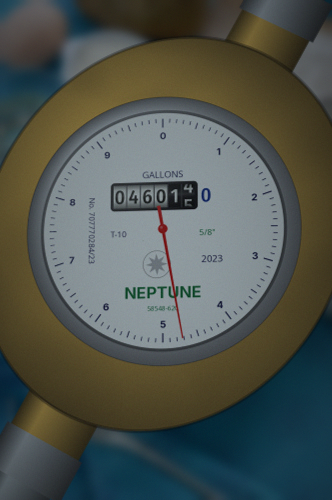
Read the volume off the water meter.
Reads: 460144.7 gal
